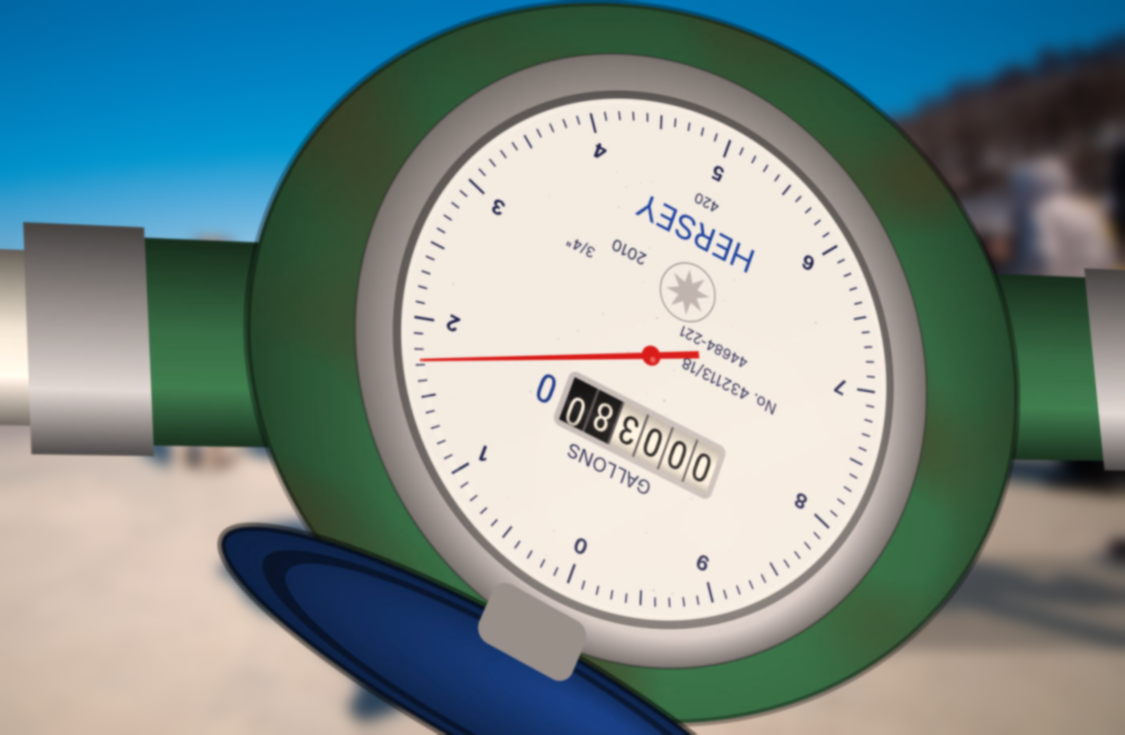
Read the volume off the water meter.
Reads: 3801.7 gal
